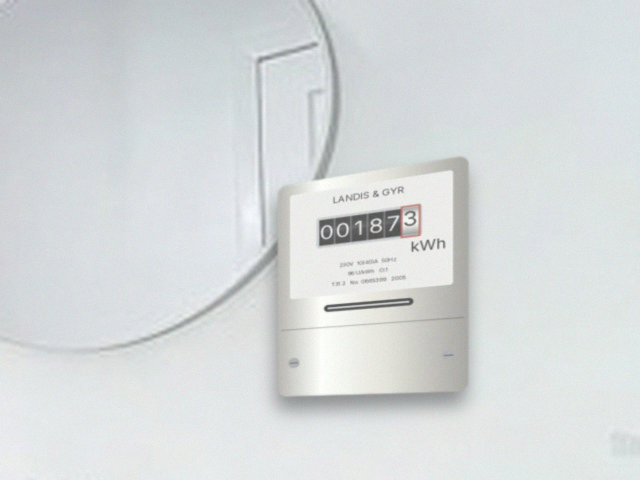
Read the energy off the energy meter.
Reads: 187.3 kWh
